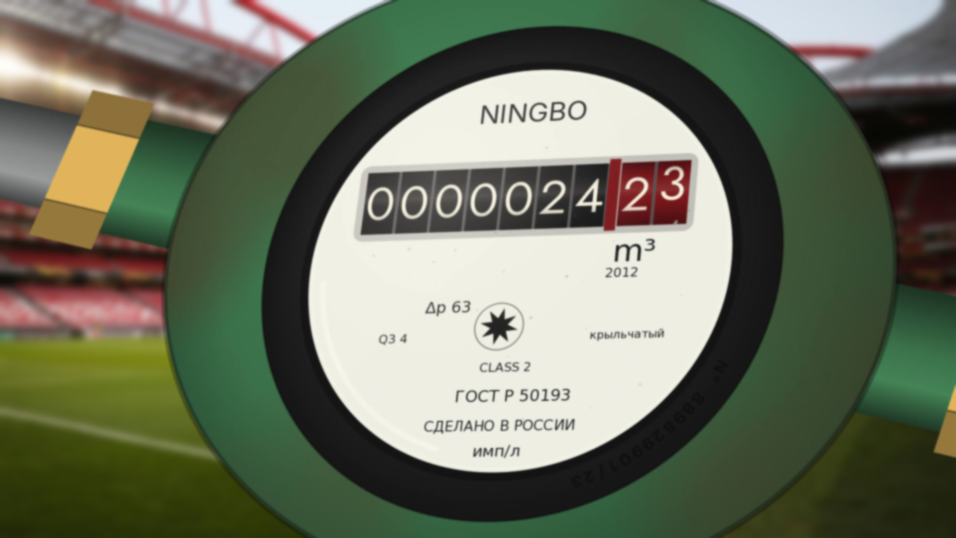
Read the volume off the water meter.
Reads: 24.23 m³
